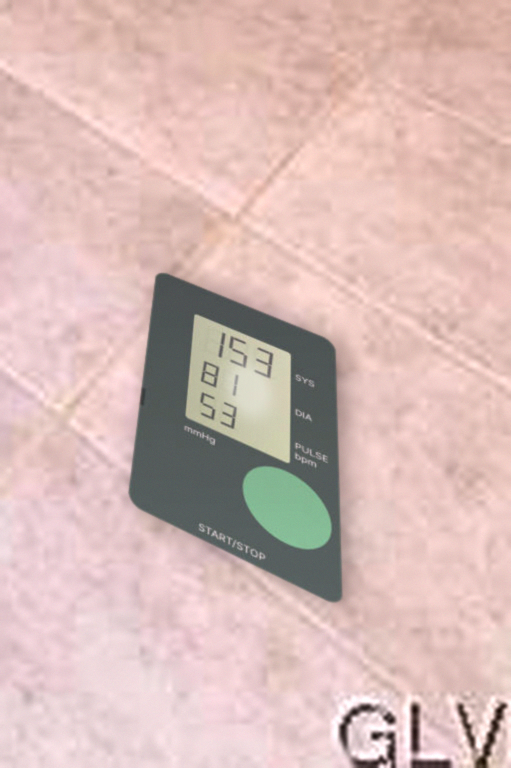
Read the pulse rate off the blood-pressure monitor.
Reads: 53 bpm
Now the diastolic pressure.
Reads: 81 mmHg
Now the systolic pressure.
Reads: 153 mmHg
